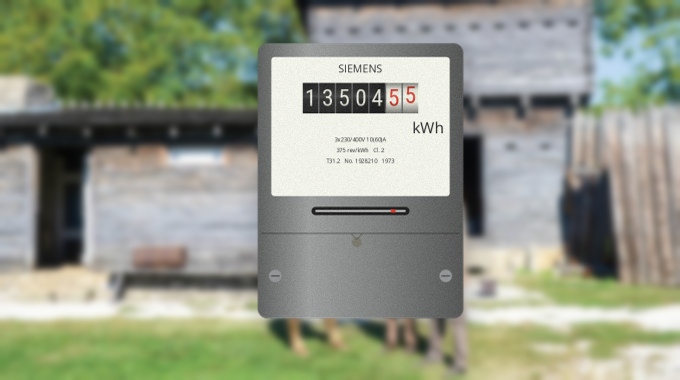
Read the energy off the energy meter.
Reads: 13504.55 kWh
